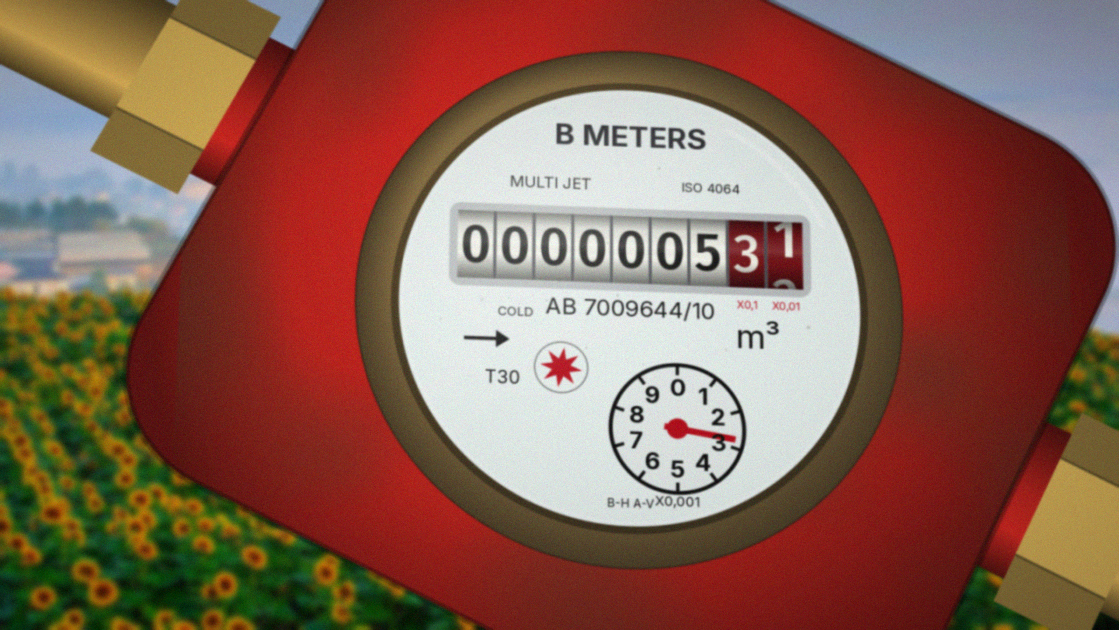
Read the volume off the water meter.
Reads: 5.312 m³
